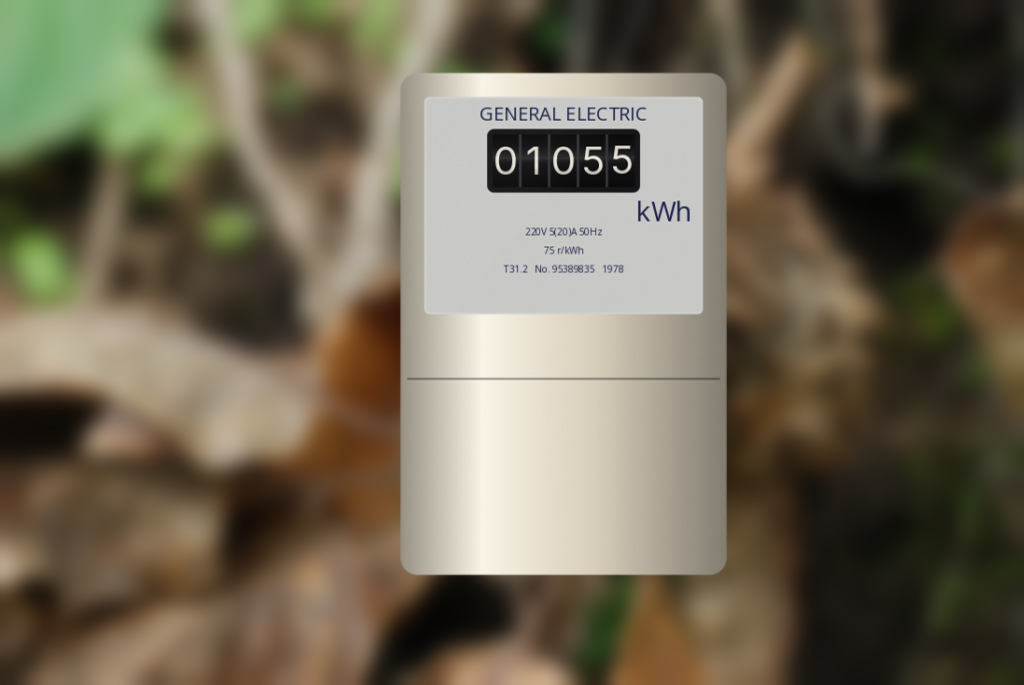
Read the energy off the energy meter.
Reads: 1055 kWh
